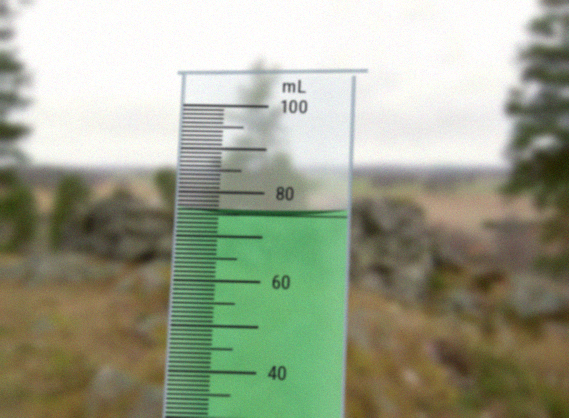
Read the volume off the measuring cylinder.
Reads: 75 mL
